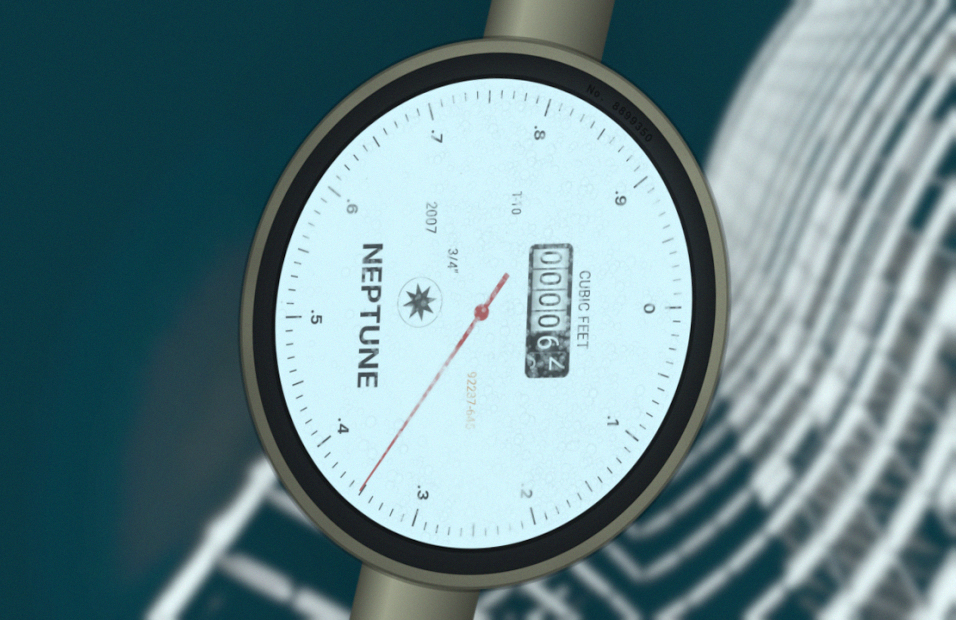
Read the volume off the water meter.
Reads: 62.35 ft³
